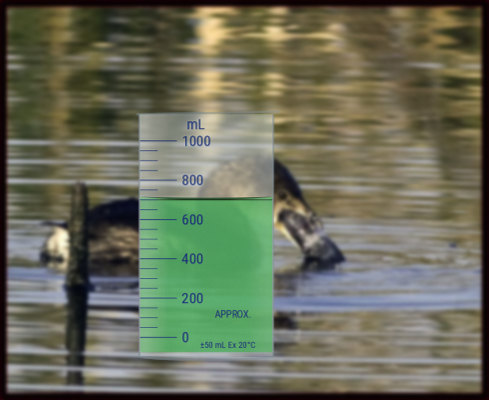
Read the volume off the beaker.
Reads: 700 mL
